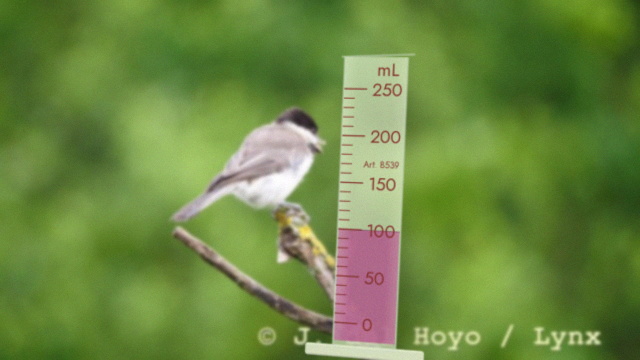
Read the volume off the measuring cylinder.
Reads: 100 mL
